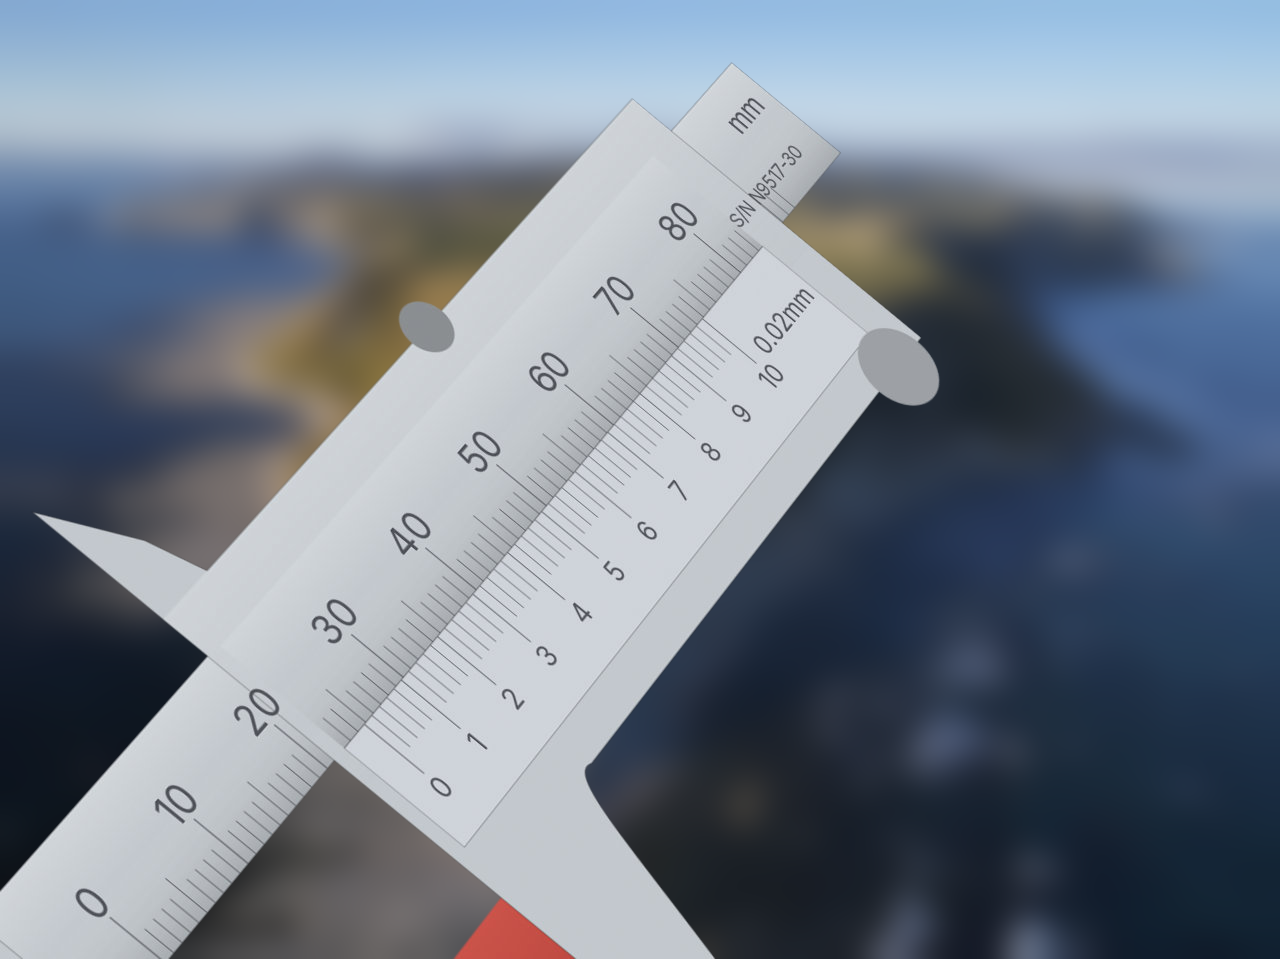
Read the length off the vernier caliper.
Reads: 24.8 mm
